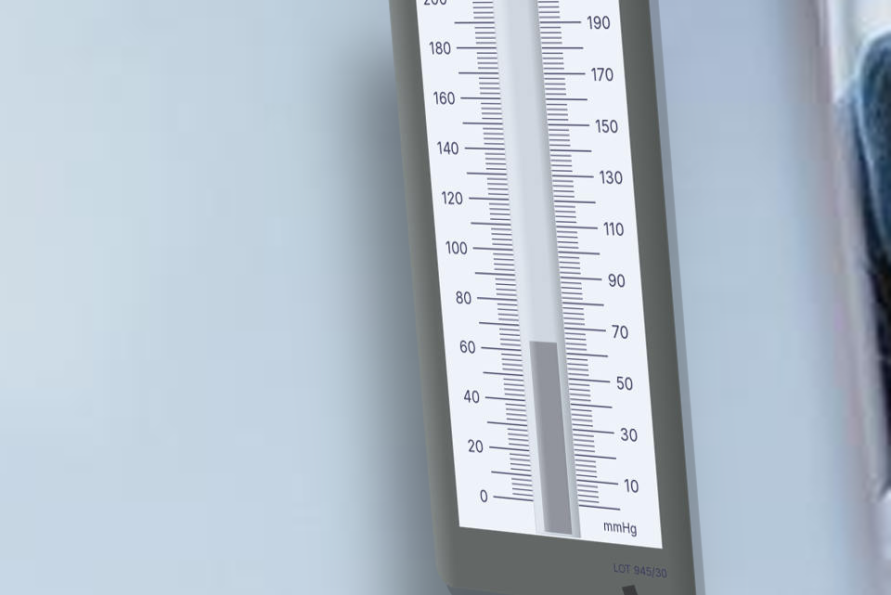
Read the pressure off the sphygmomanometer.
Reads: 64 mmHg
